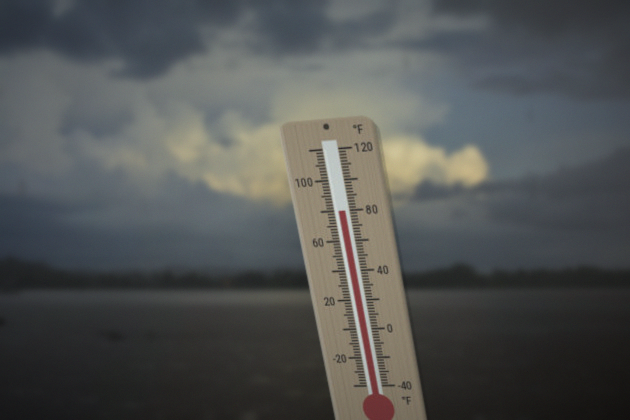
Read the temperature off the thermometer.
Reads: 80 °F
